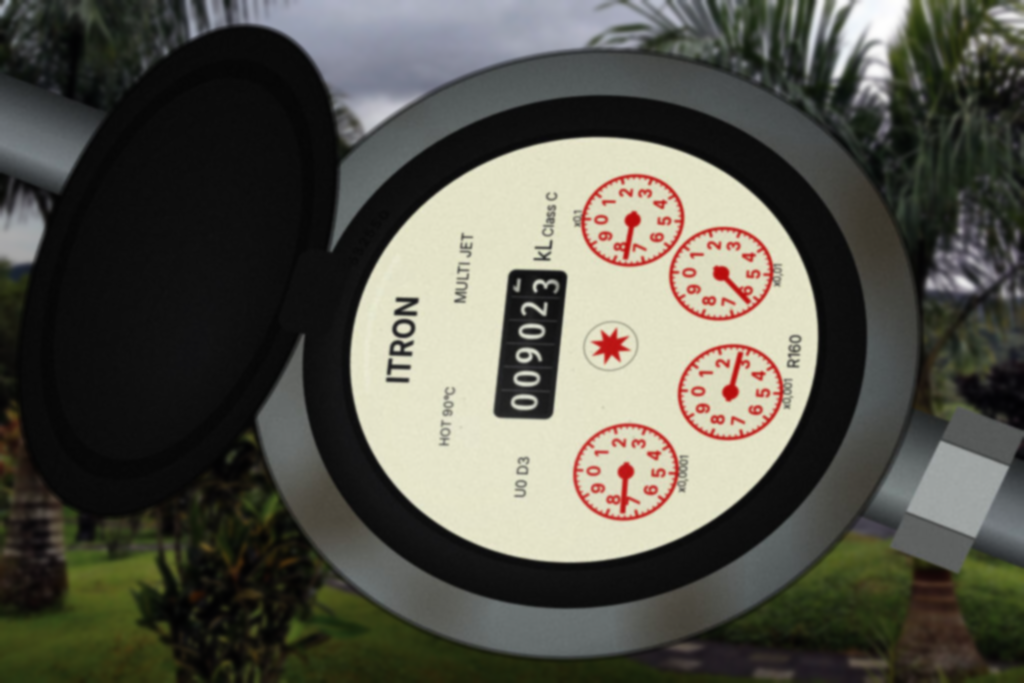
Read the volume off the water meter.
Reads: 9022.7627 kL
